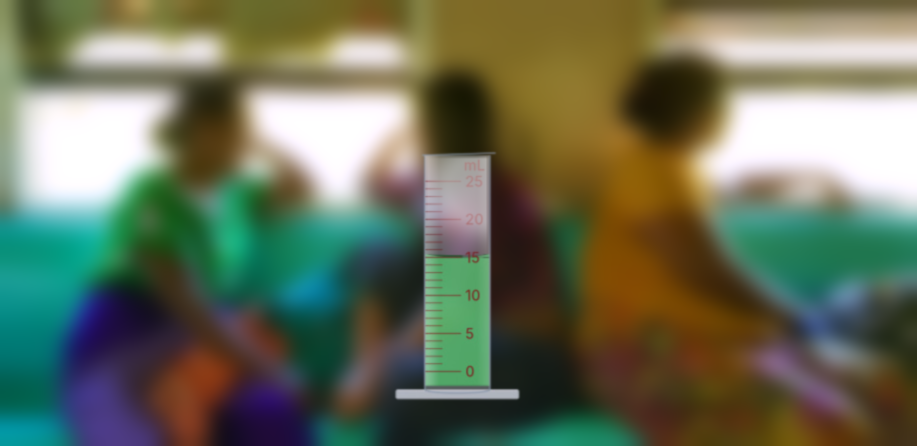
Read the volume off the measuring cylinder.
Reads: 15 mL
